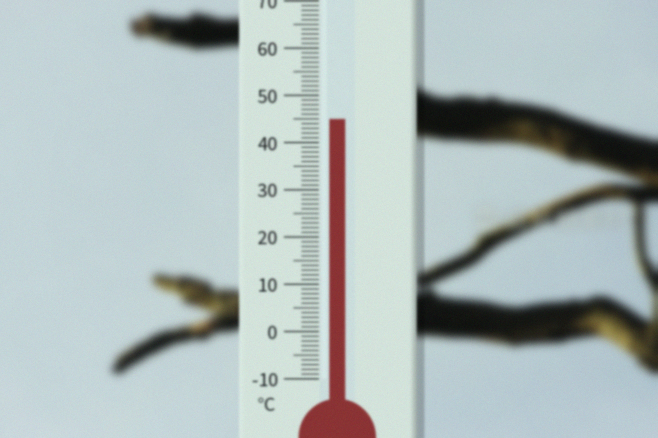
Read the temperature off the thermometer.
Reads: 45 °C
